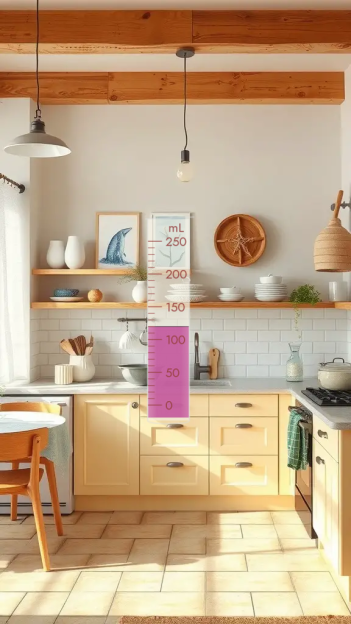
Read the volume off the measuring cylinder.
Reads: 120 mL
